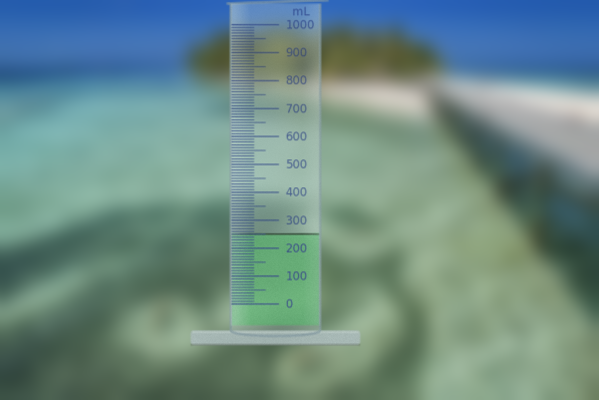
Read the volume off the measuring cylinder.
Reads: 250 mL
